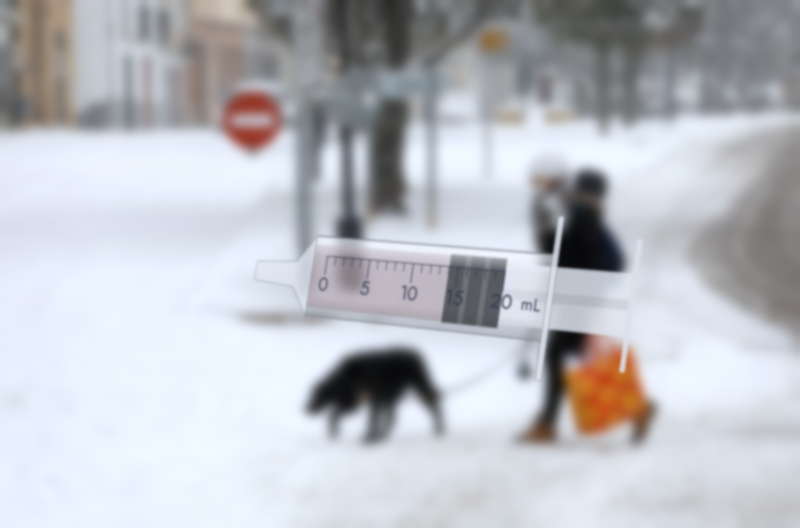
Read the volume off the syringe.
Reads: 14 mL
